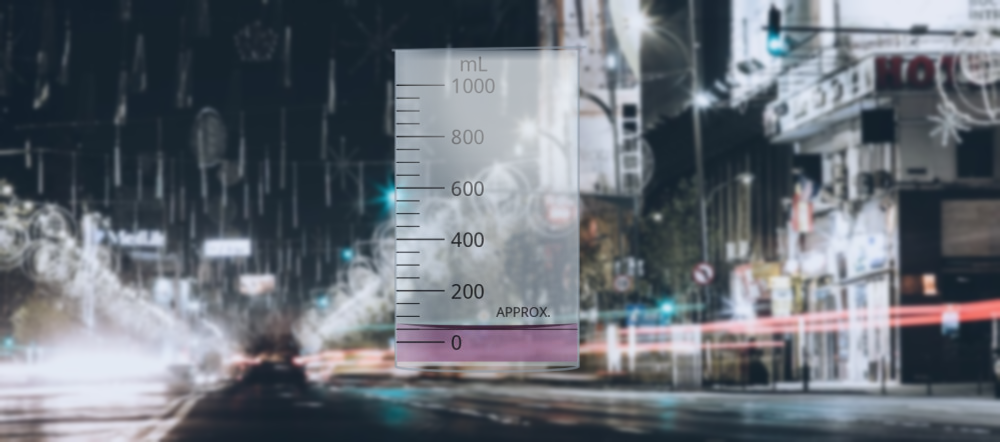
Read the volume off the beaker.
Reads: 50 mL
